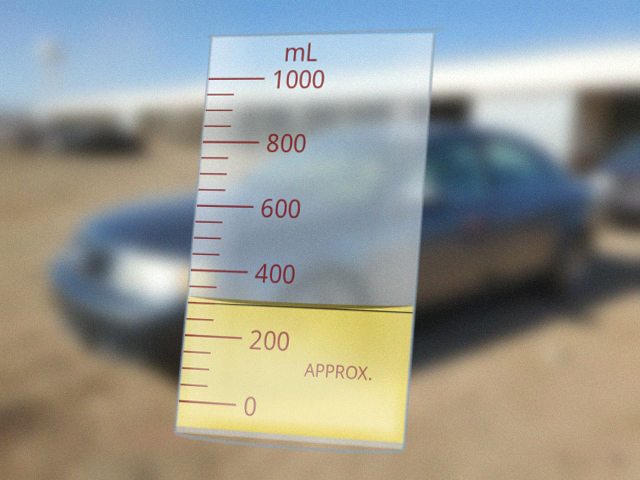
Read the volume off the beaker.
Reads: 300 mL
